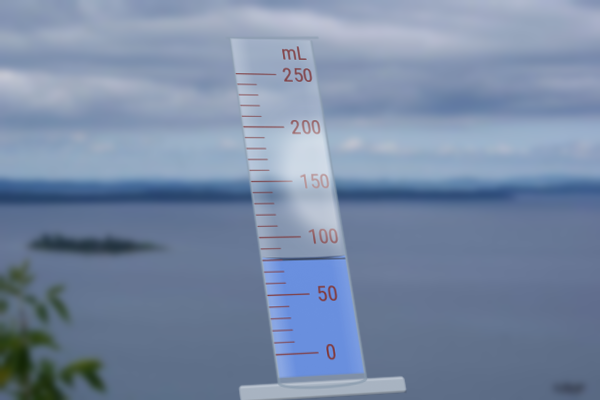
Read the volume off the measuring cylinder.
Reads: 80 mL
